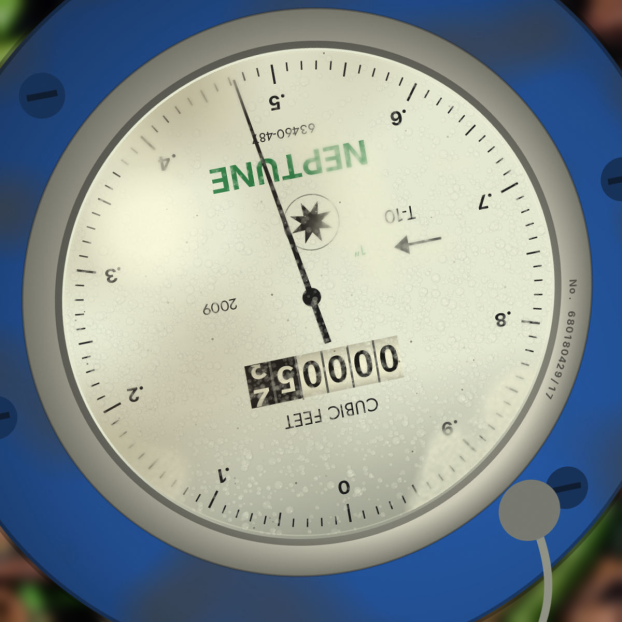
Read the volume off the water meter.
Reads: 52.47 ft³
